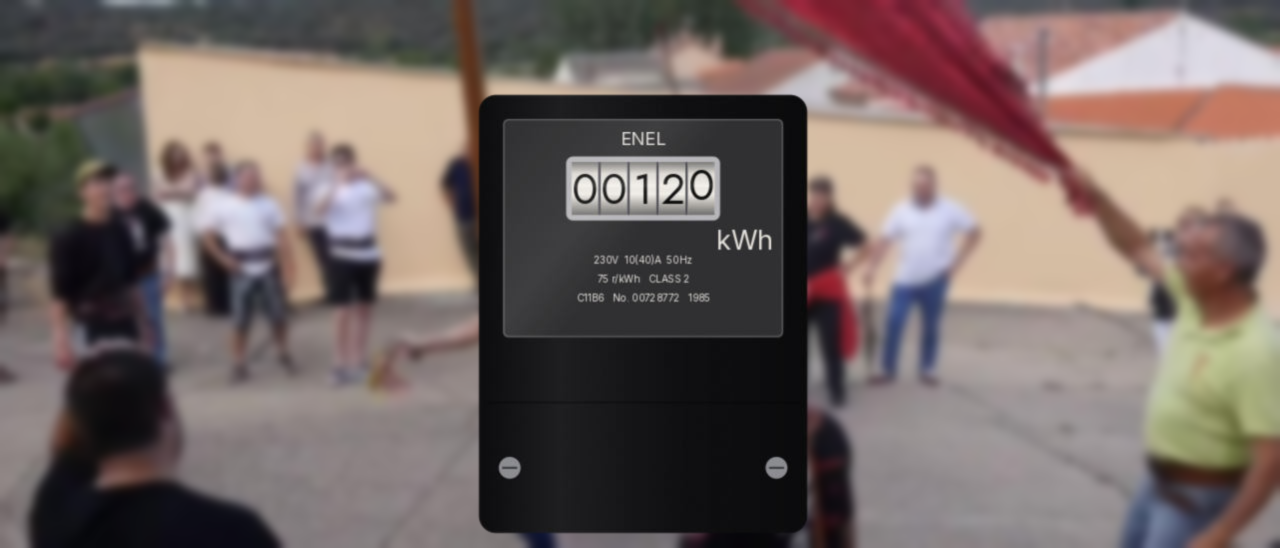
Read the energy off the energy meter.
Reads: 120 kWh
